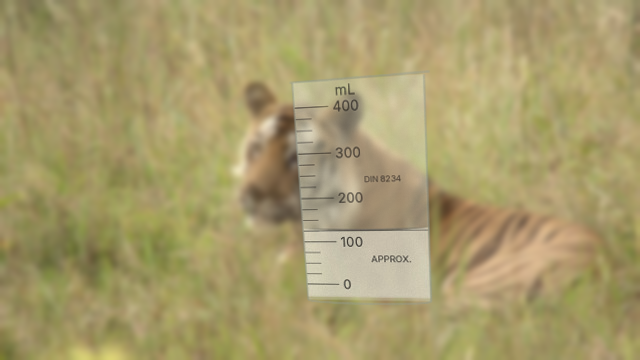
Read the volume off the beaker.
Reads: 125 mL
